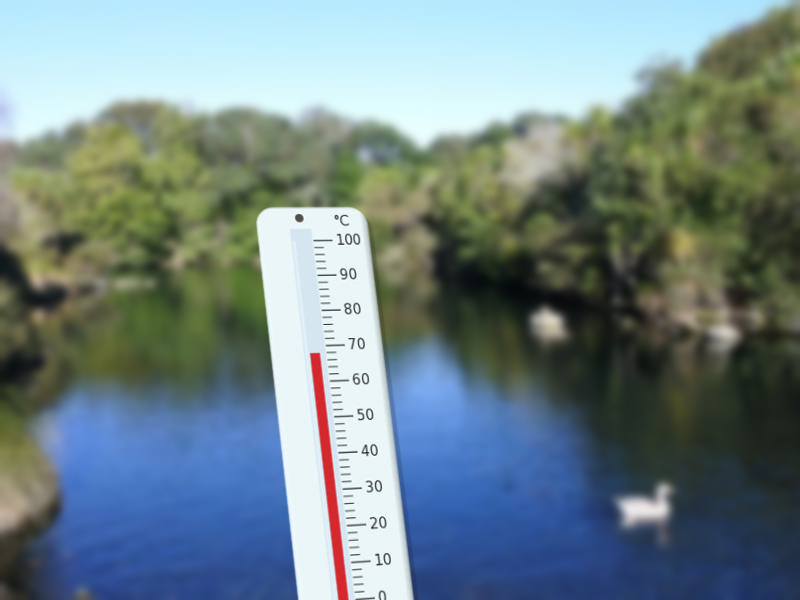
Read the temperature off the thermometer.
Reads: 68 °C
